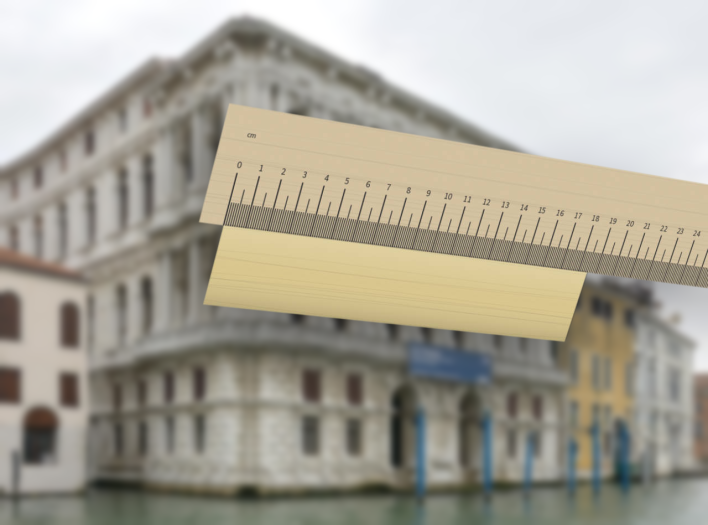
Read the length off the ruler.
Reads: 18.5 cm
